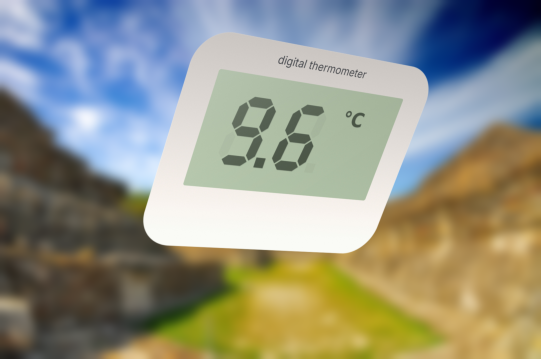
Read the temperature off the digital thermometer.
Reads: 9.6 °C
